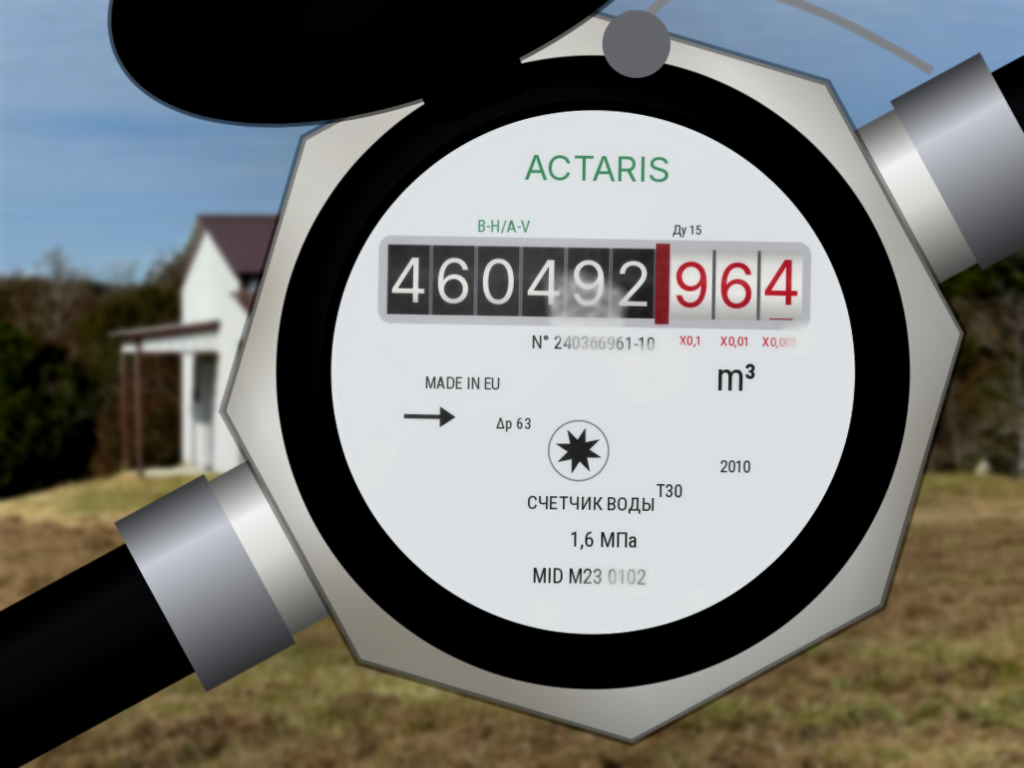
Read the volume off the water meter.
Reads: 460492.964 m³
